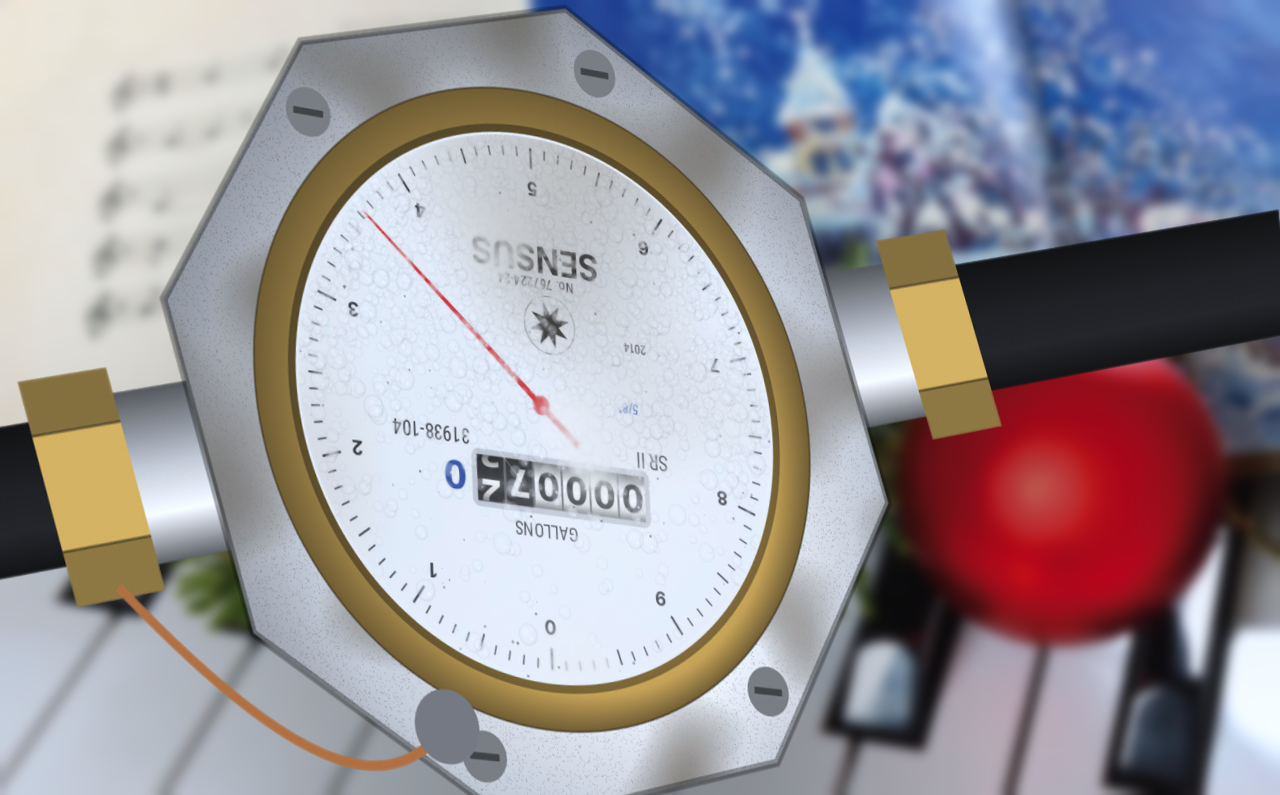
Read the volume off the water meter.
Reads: 723.6 gal
